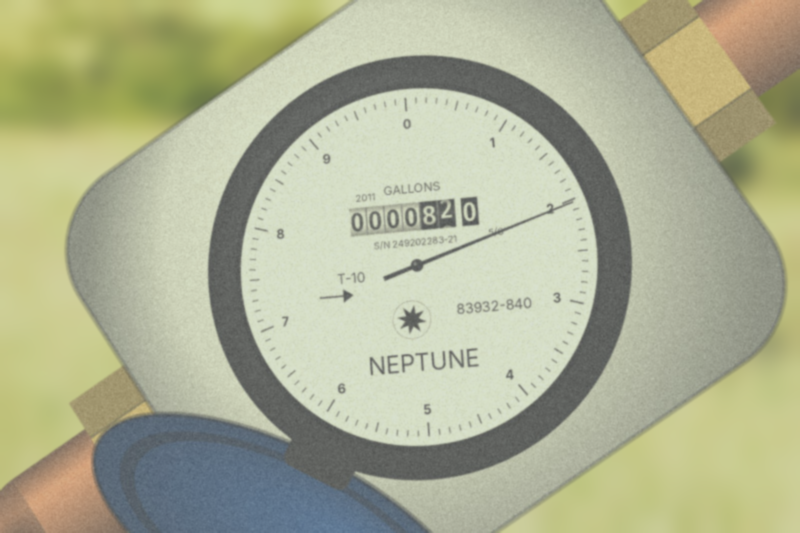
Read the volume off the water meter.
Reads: 822.0 gal
